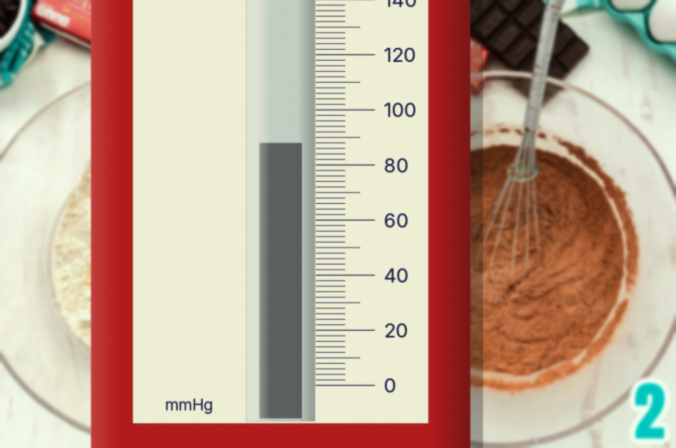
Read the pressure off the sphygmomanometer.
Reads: 88 mmHg
